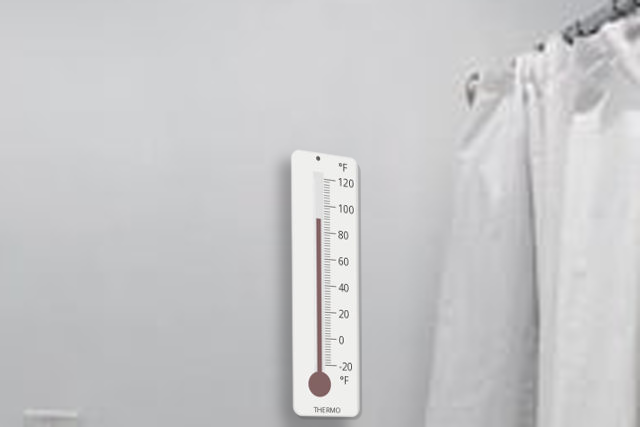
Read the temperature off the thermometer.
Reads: 90 °F
